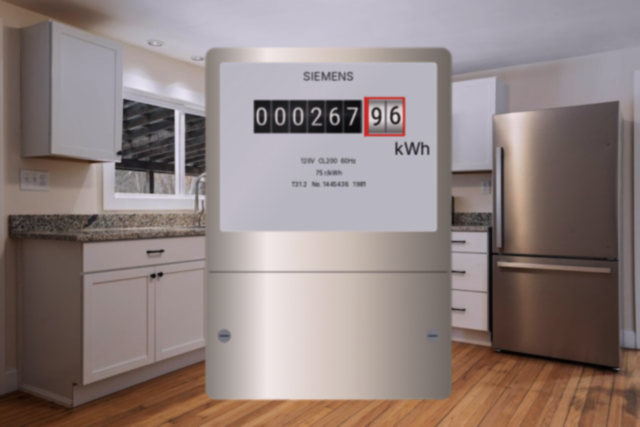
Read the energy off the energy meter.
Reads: 267.96 kWh
